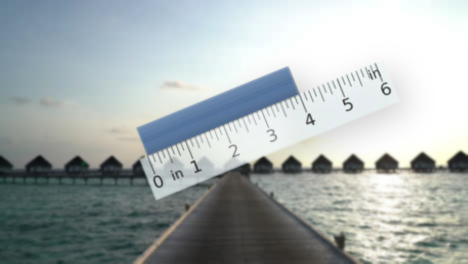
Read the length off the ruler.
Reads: 4 in
